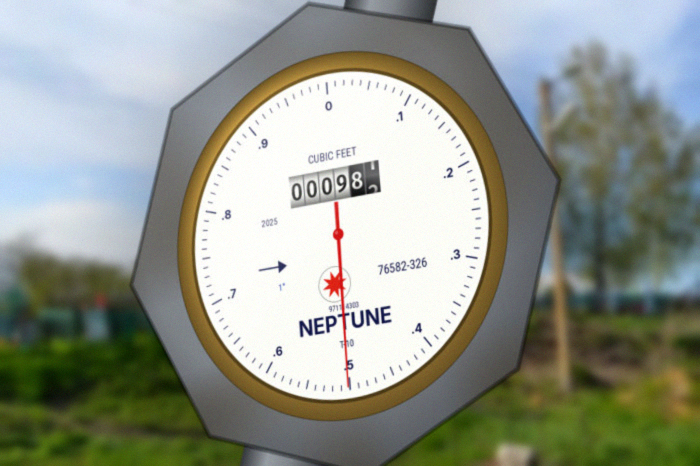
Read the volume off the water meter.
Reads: 981.50 ft³
